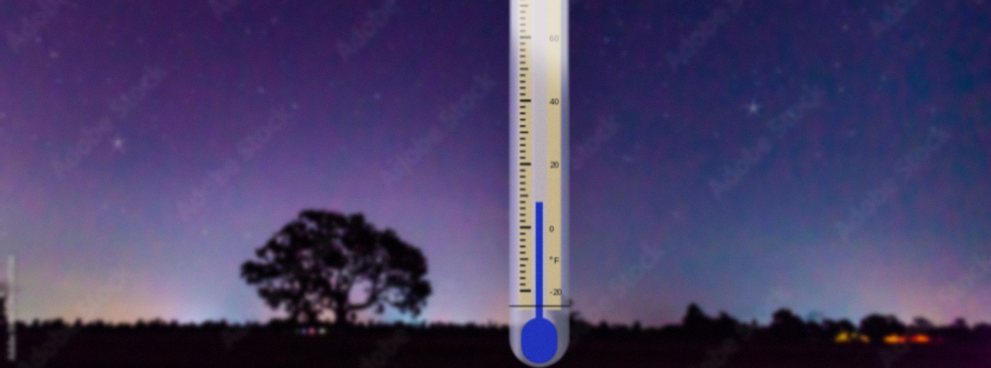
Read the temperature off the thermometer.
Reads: 8 °F
